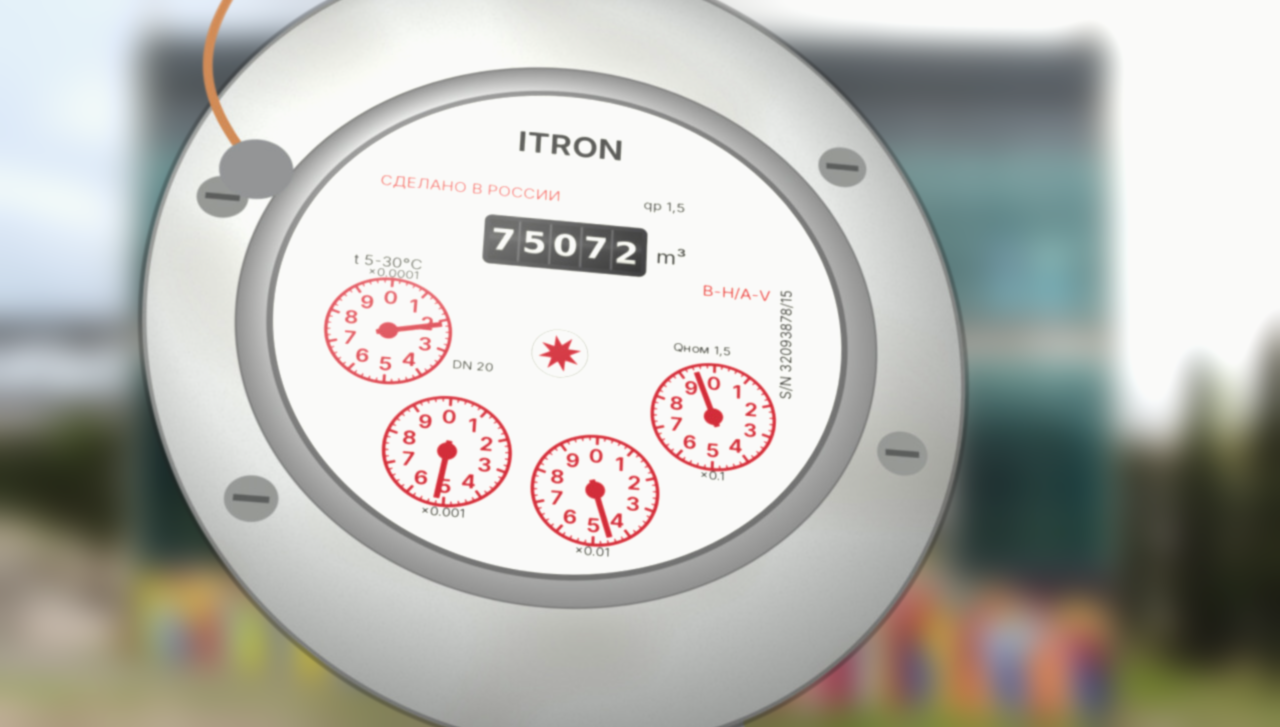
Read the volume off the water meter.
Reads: 75071.9452 m³
